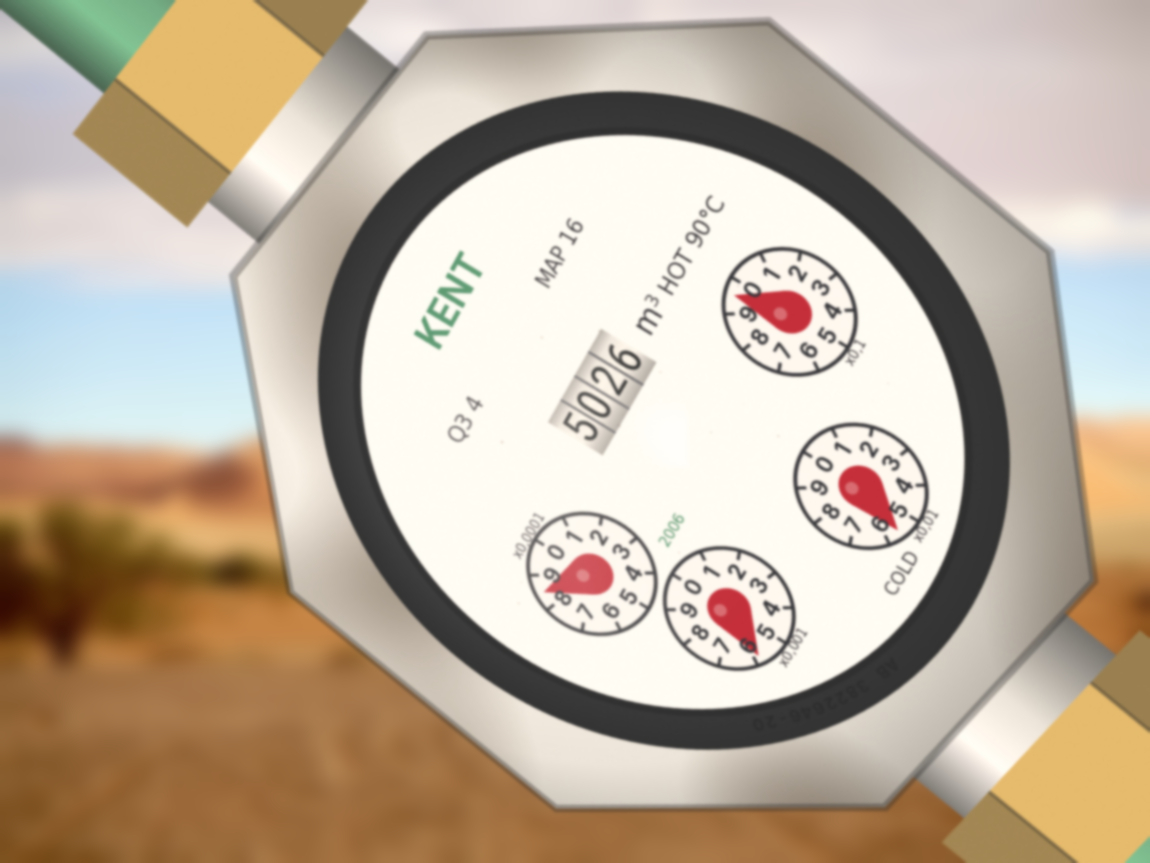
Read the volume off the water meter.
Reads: 5025.9558 m³
